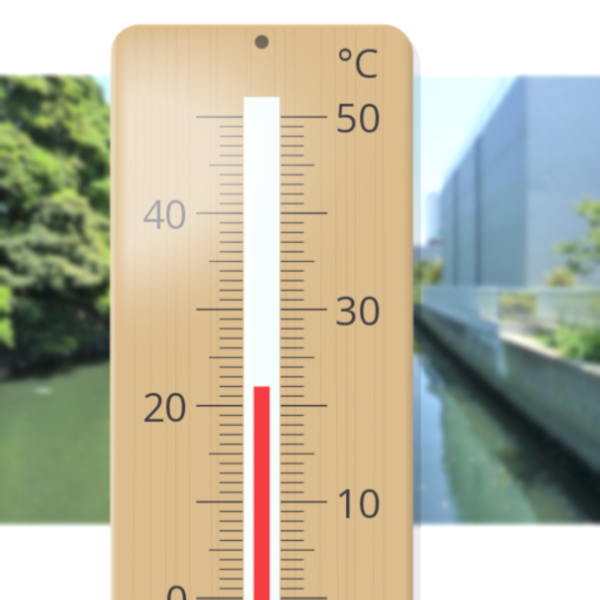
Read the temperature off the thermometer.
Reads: 22 °C
